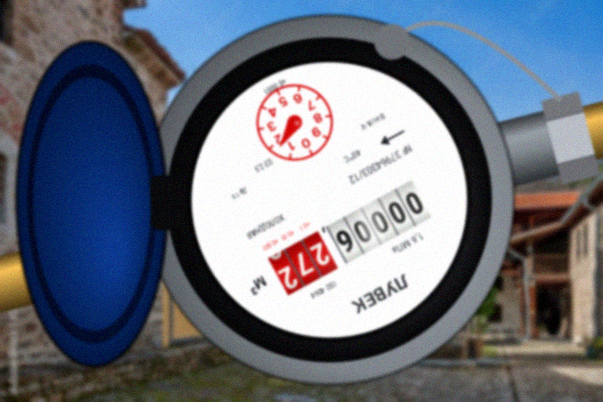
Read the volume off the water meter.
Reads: 6.2721 m³
